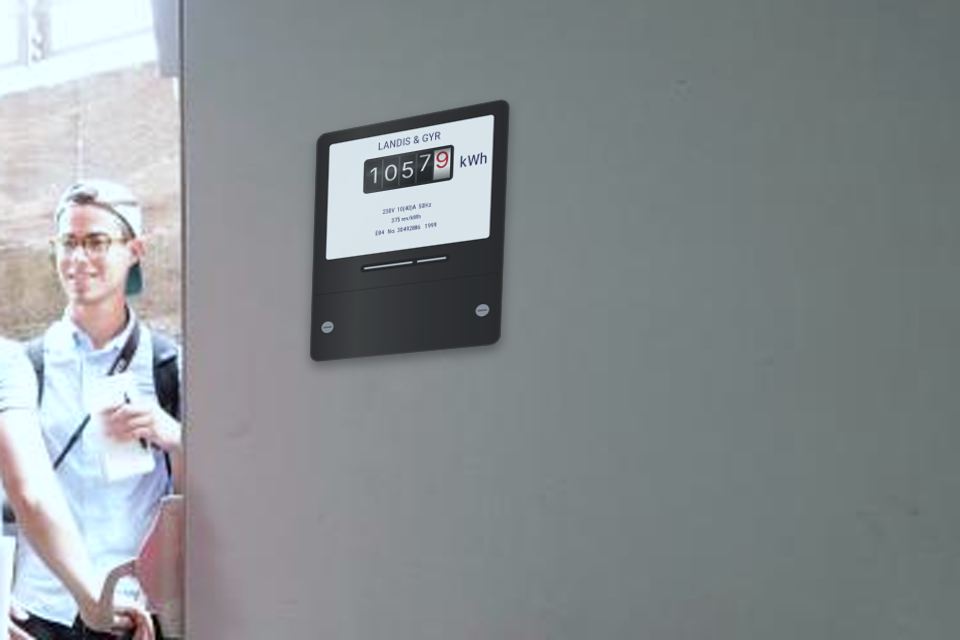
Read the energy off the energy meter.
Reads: 1057.9 kWh
